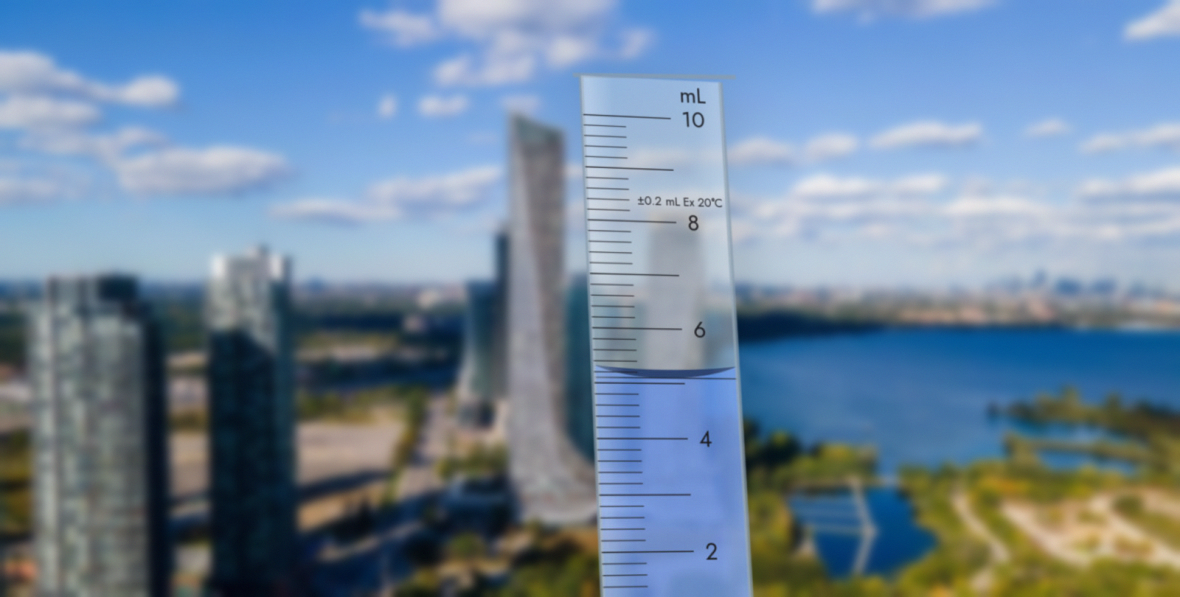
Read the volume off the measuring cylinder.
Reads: 5.1 mL
